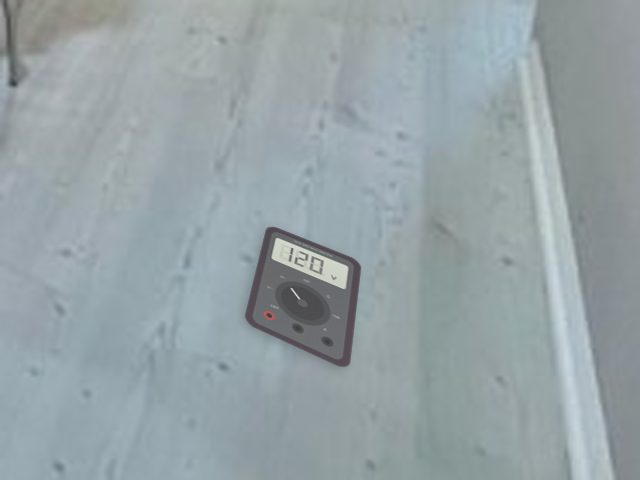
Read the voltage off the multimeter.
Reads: 120 V
